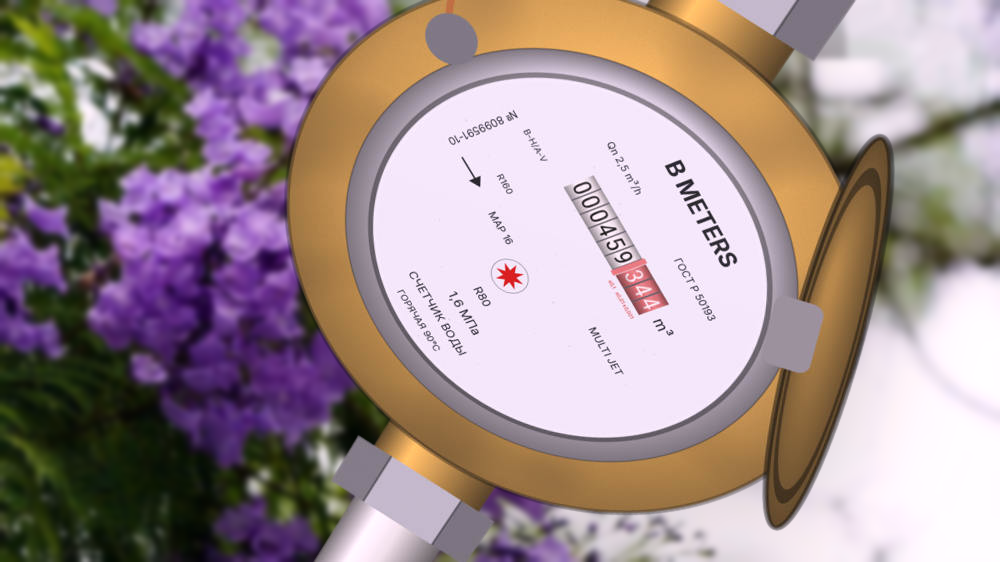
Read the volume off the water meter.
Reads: 459.344 m³
